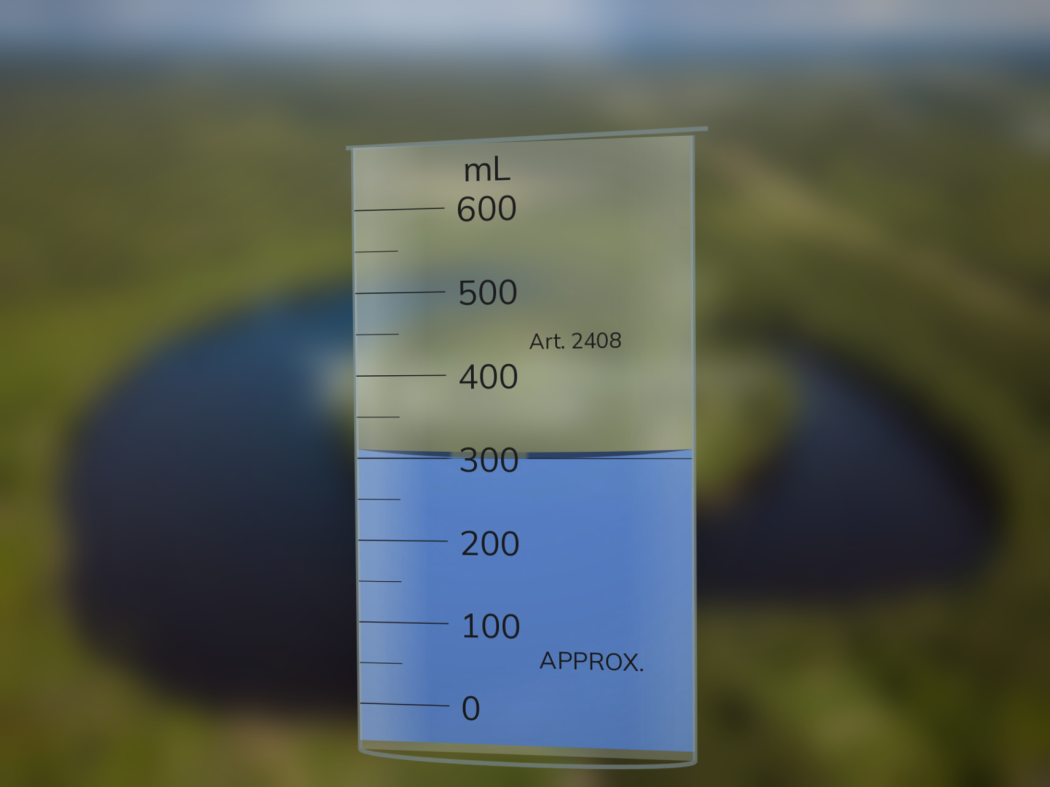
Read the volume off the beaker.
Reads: 300 mL
